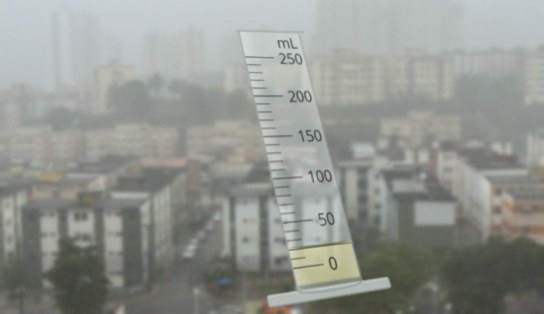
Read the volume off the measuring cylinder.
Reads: 20 mL
